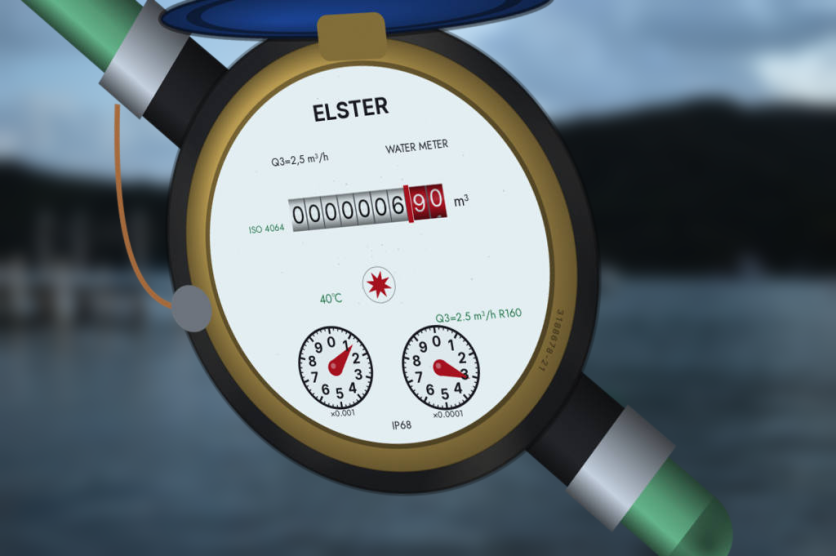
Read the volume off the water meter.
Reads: 6.9013 m³
